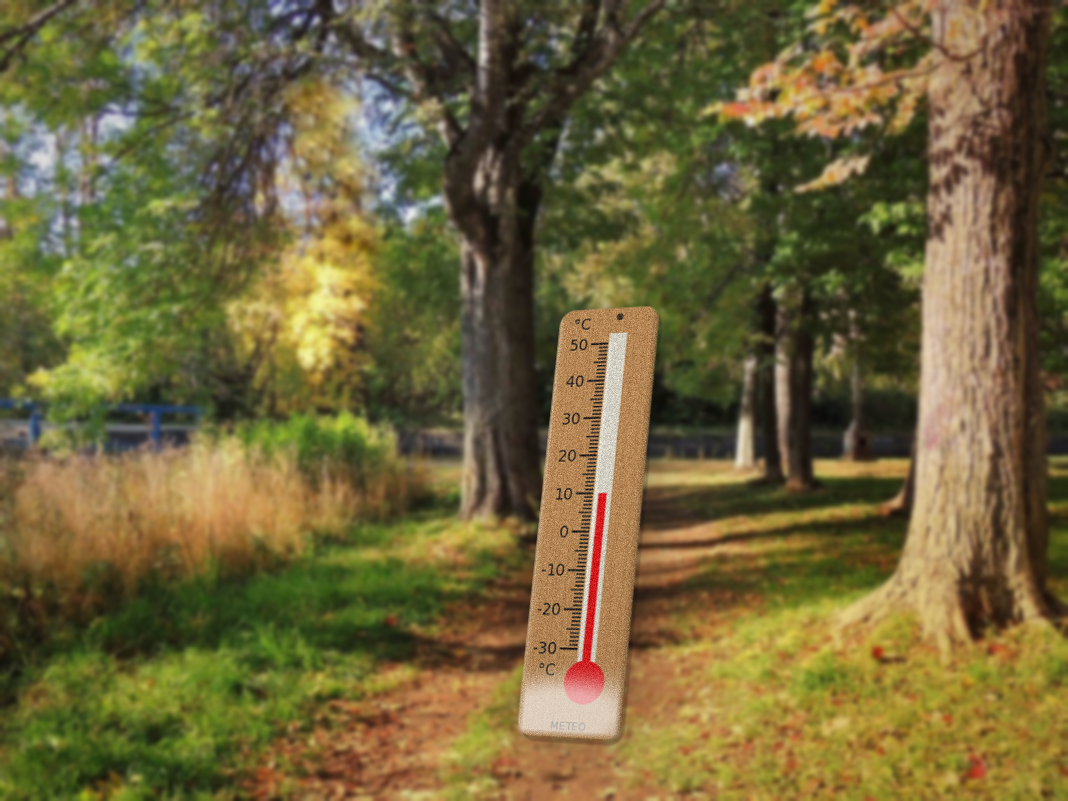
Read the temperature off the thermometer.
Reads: 10 °C
